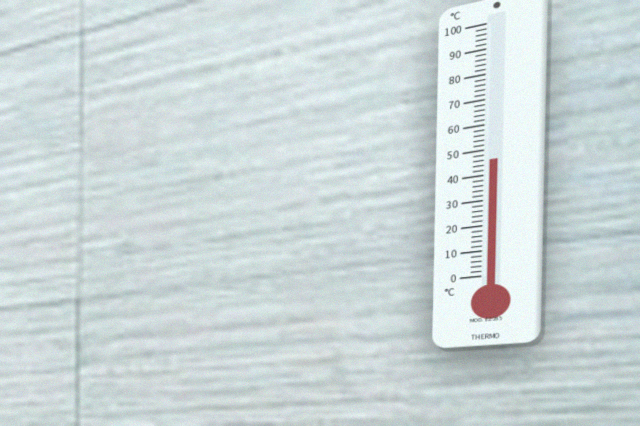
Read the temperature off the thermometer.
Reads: 46 °C
